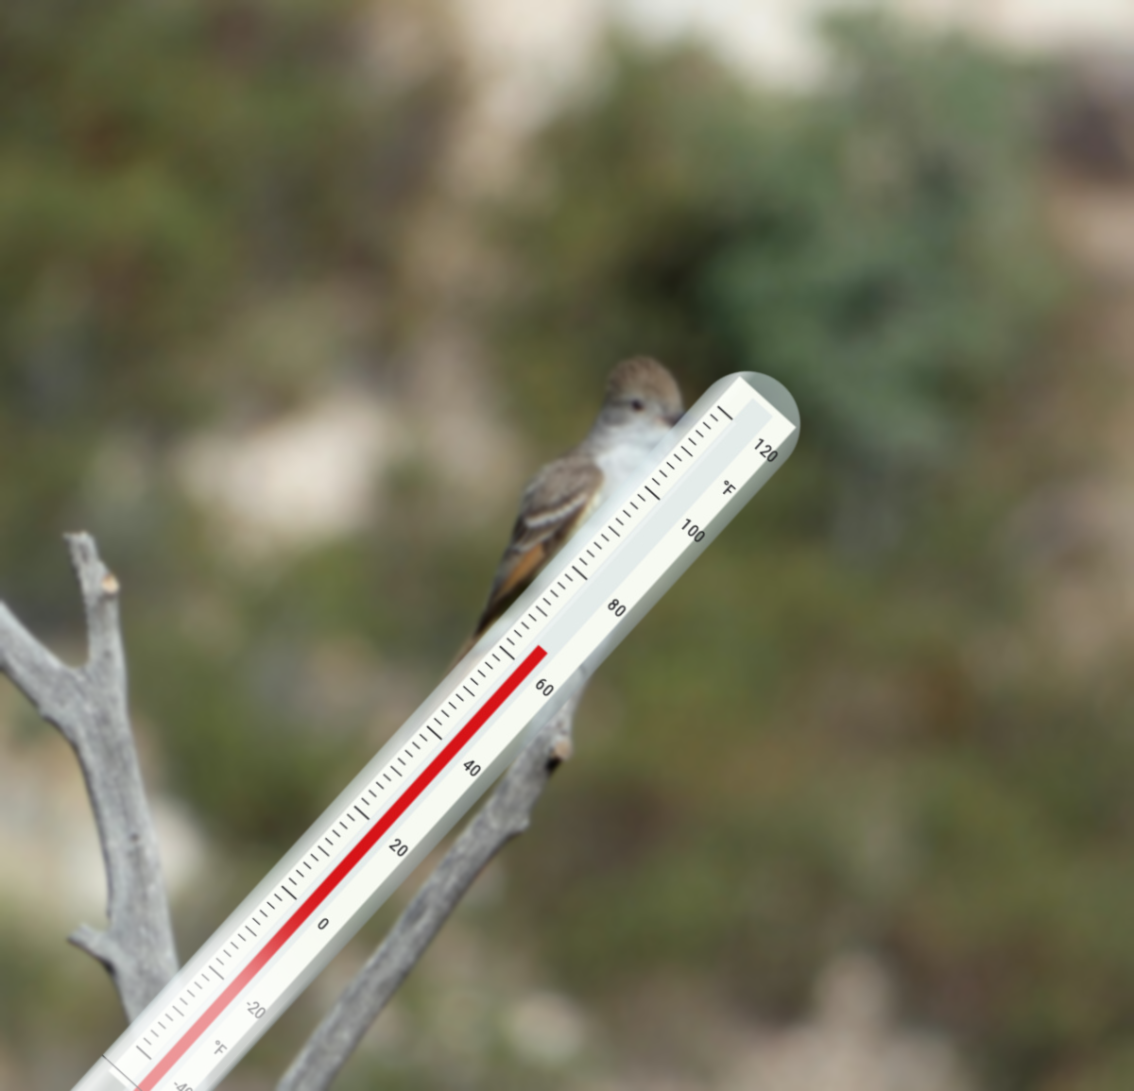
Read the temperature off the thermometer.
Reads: 65 °F
